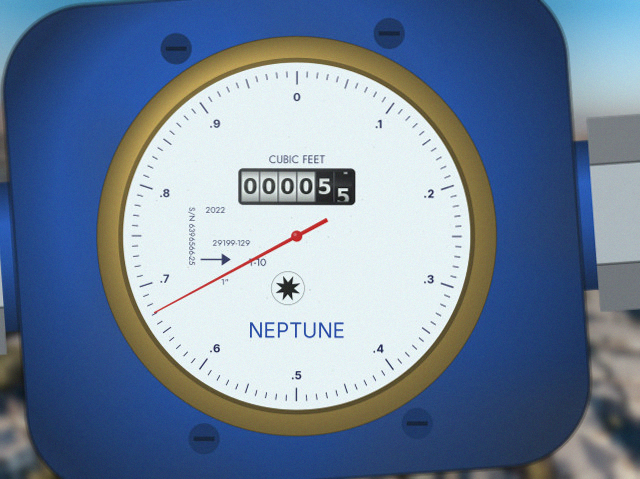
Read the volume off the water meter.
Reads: 54.67 ft³
